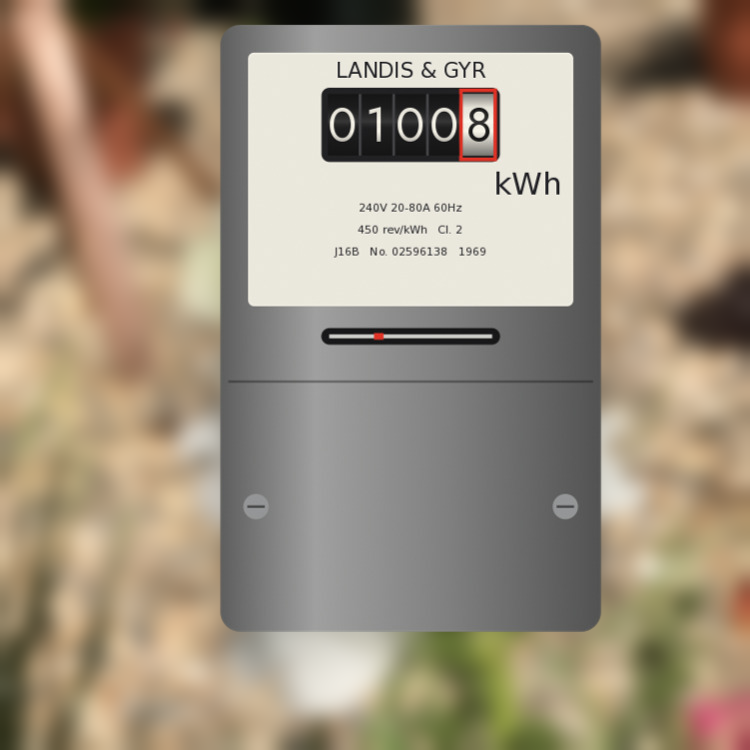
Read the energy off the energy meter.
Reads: 100.8 kWh
